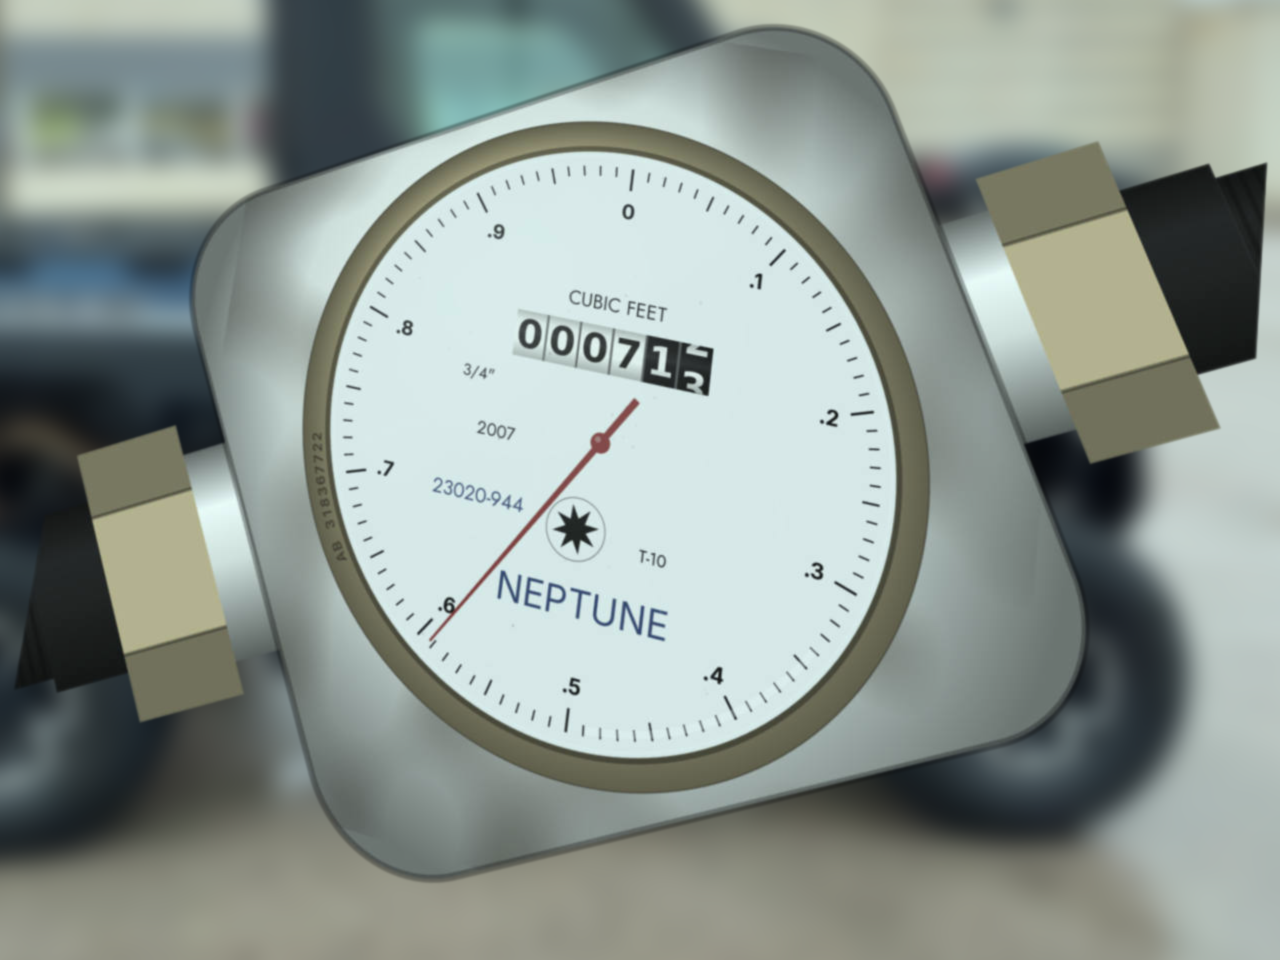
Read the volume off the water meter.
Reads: 712.59 ft³
